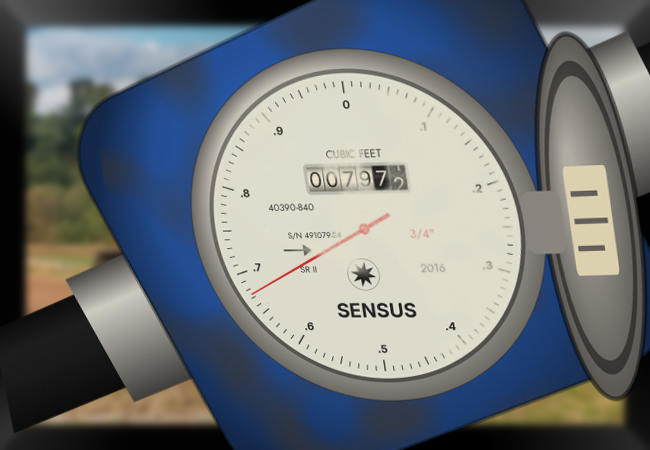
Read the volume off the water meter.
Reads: 7971.67 ft³
